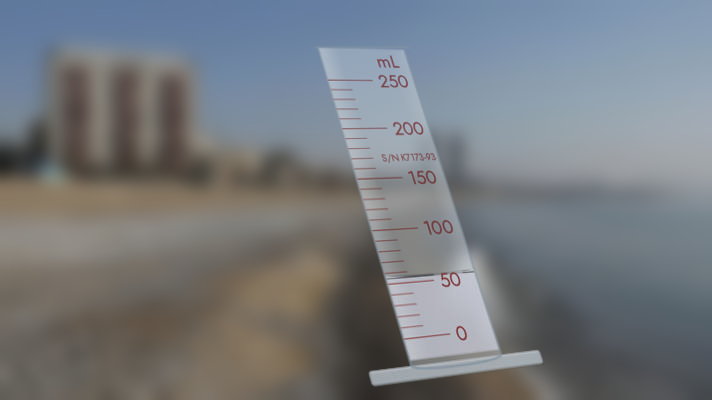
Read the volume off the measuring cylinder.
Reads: 55 mL
